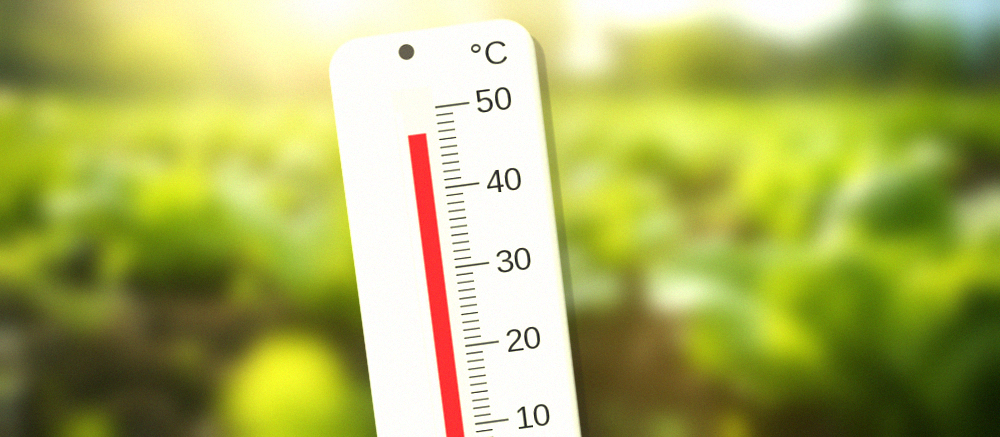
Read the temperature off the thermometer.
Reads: 47 °C
